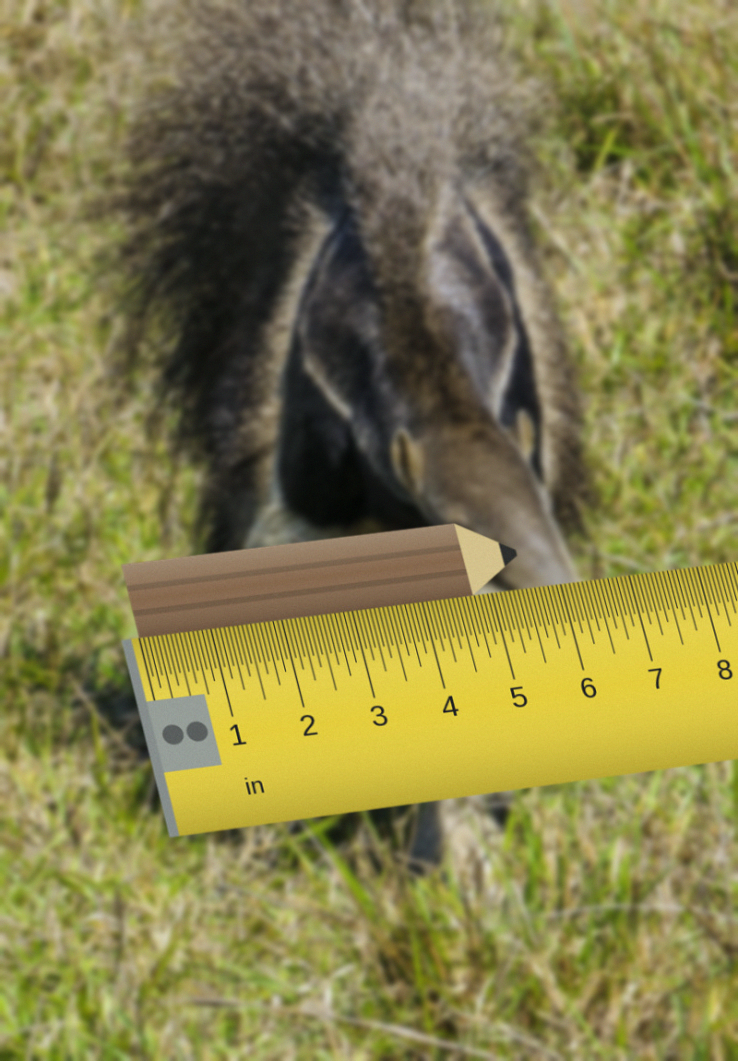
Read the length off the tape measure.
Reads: 5.5 in
